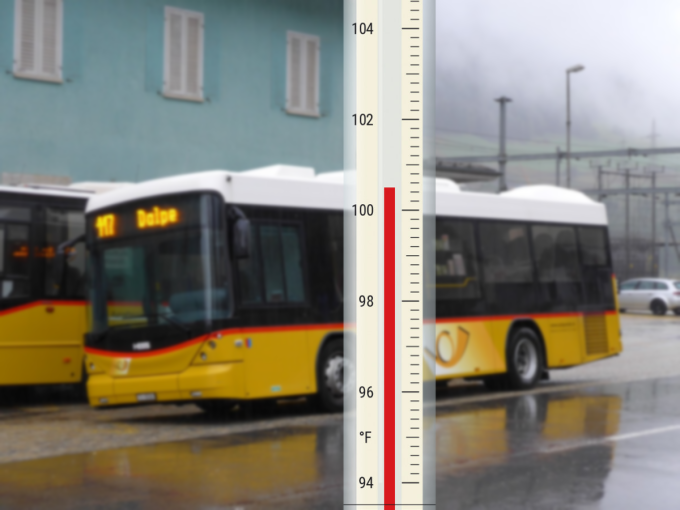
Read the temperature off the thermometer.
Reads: 100.5 °F
